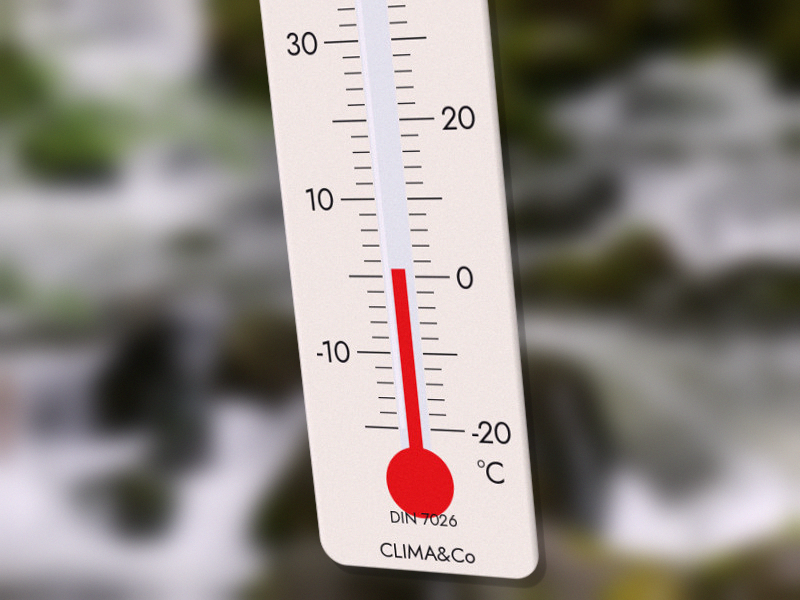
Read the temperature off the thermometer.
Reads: 1 °C
